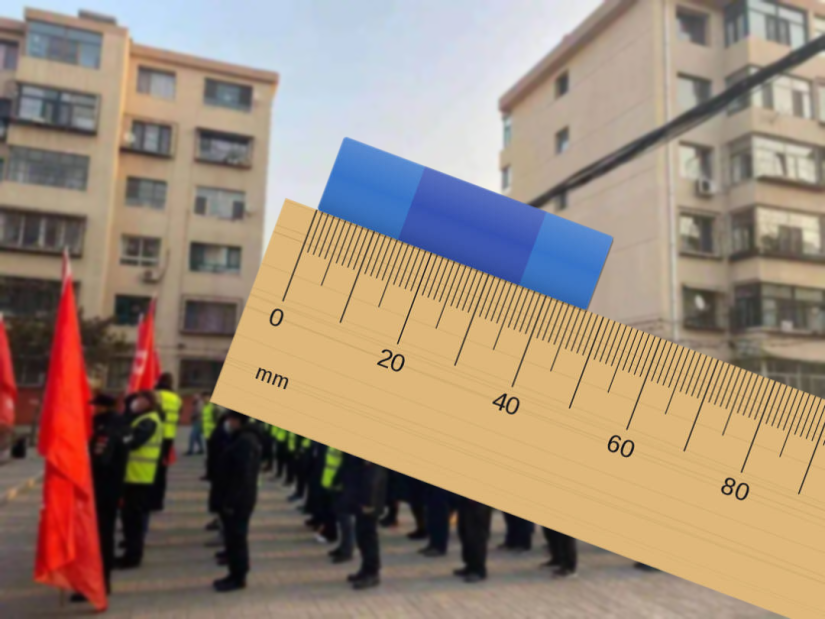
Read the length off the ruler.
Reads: 47 mm
